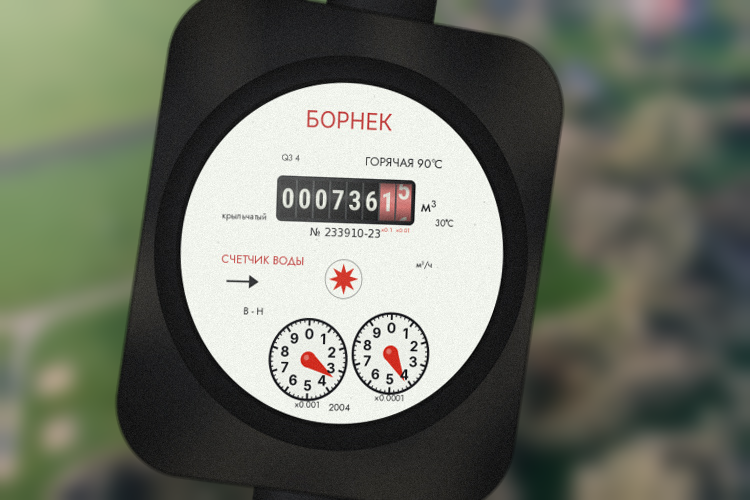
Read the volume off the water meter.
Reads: 736.1534 m³
